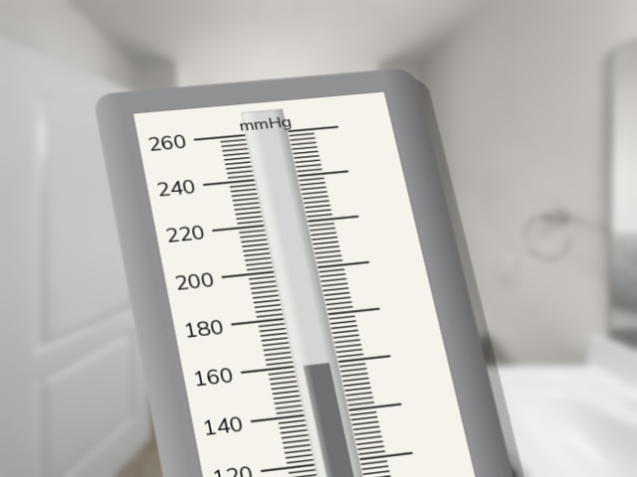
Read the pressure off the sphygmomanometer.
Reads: 160 mmHg
